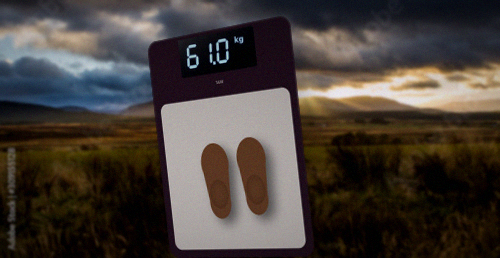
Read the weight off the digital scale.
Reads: 61.0 kg
